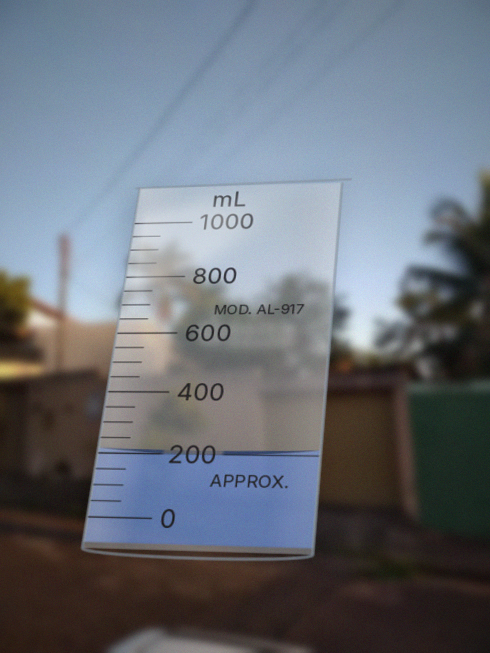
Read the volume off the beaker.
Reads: 200 mL
